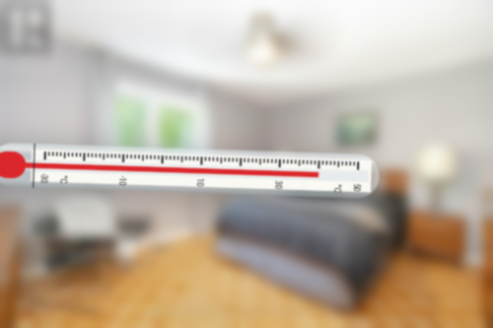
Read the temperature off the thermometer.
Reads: 40 °C
